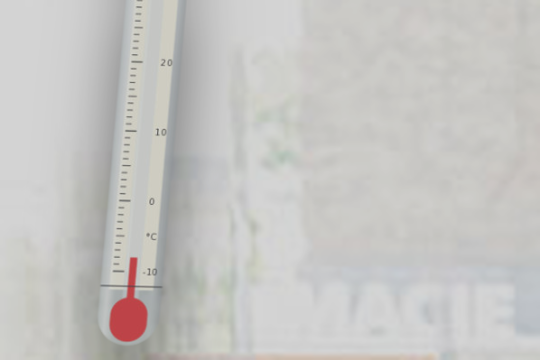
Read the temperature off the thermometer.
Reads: -8 °C
